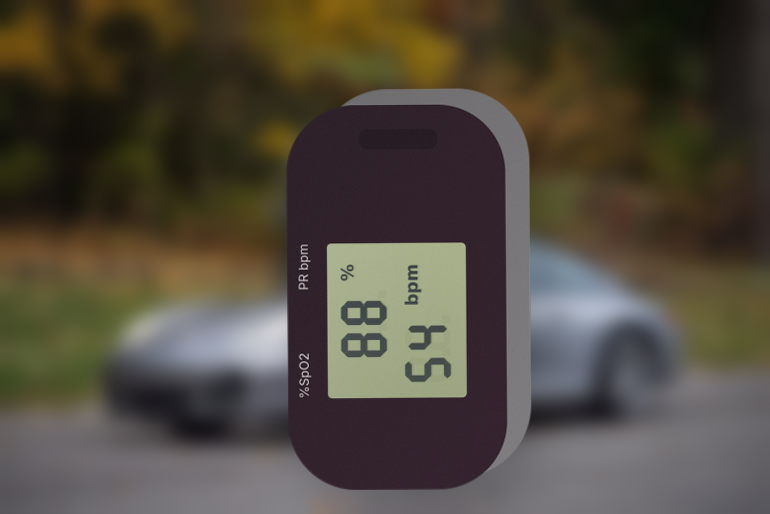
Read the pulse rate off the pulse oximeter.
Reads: 54 bpm
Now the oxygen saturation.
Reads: 88 %
